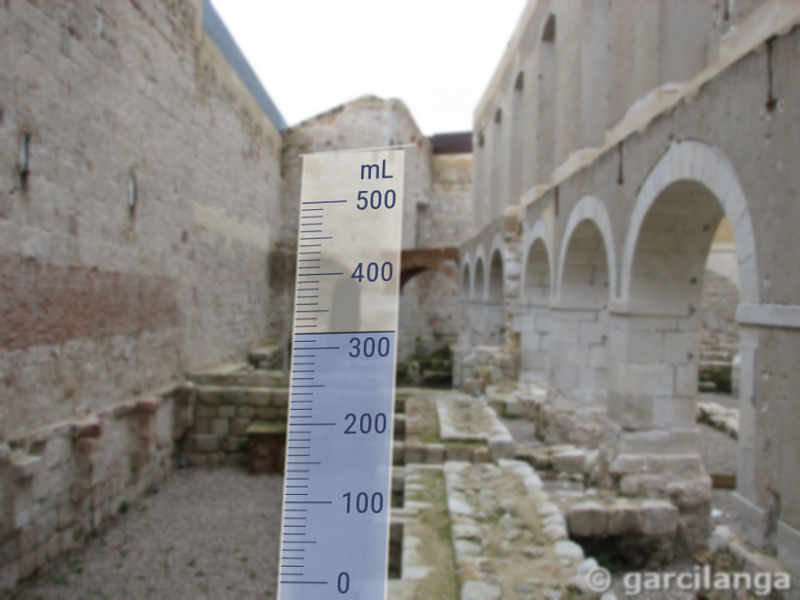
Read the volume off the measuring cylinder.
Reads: 320 mL
